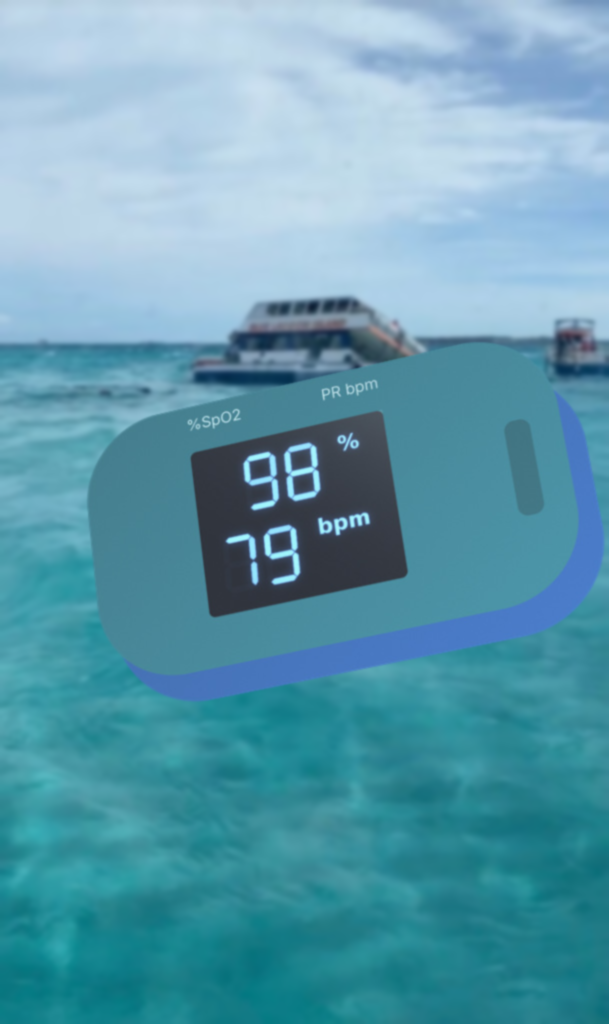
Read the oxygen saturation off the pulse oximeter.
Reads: 98 %
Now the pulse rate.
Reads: 79 bpm
